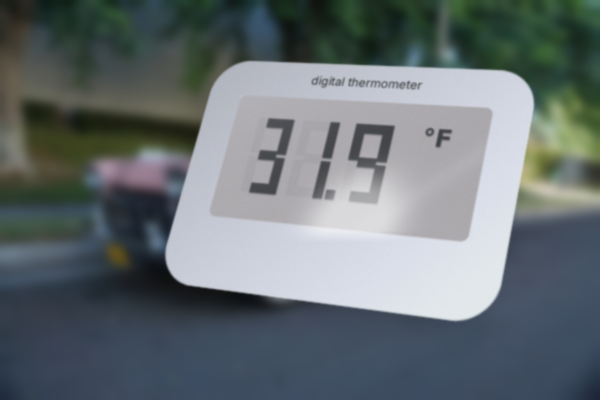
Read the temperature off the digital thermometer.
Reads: 31.9 °F
